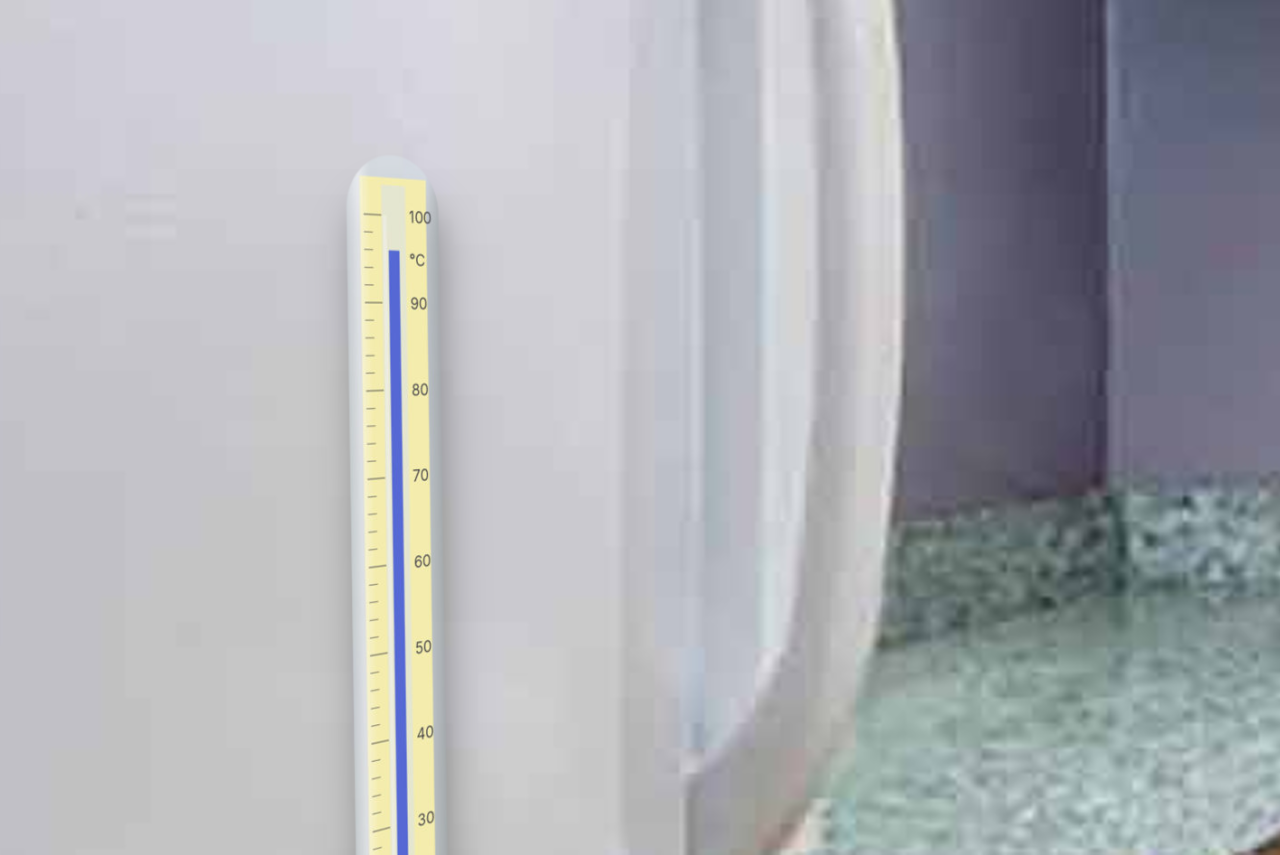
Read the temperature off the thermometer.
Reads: 96 °C
